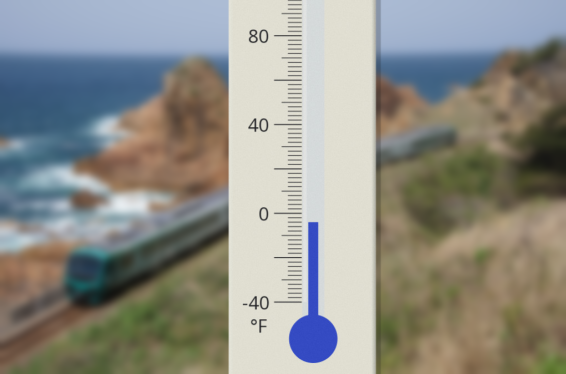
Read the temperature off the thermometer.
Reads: -4 °F
